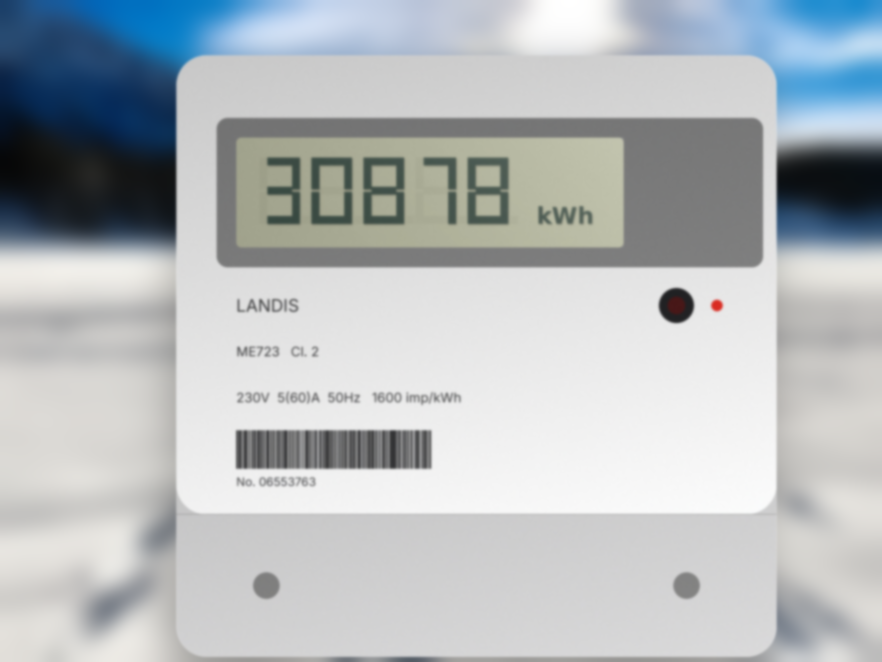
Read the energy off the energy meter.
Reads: 30878 kWh
